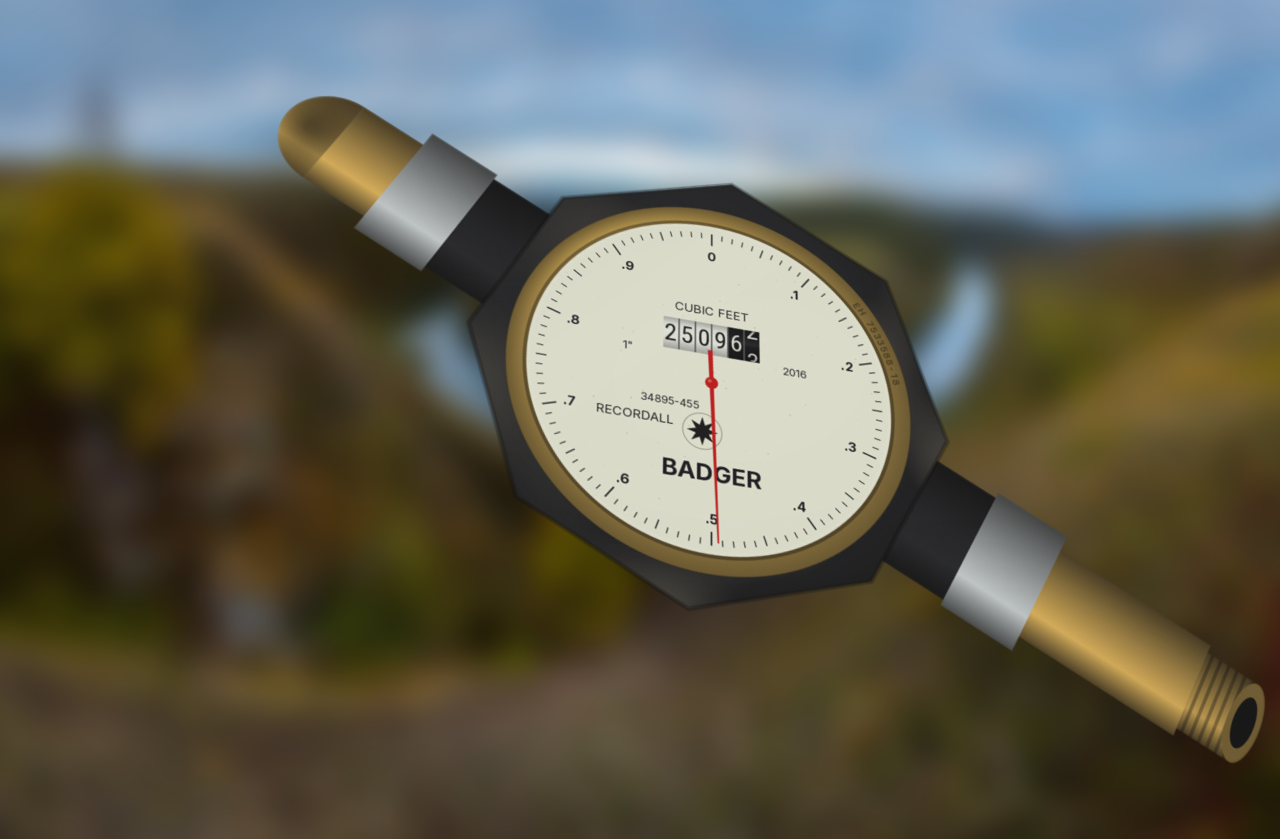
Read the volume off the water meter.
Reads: 250962.49 ft³
